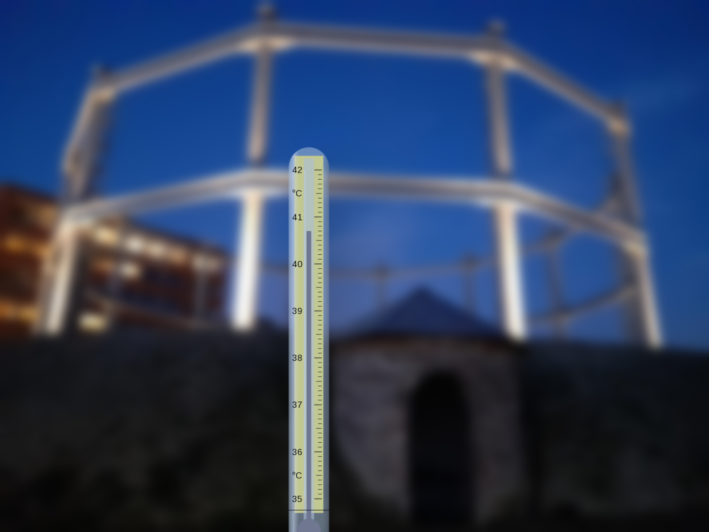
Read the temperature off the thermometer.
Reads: 40.7 °C
